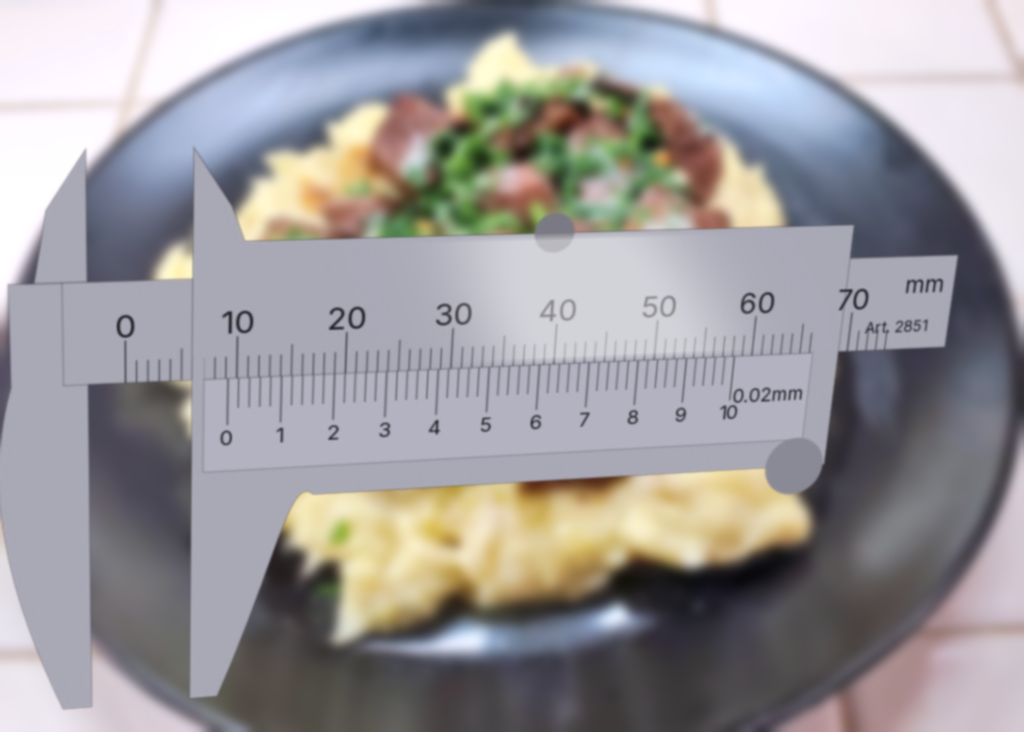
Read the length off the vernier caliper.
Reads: 9.2 mm
